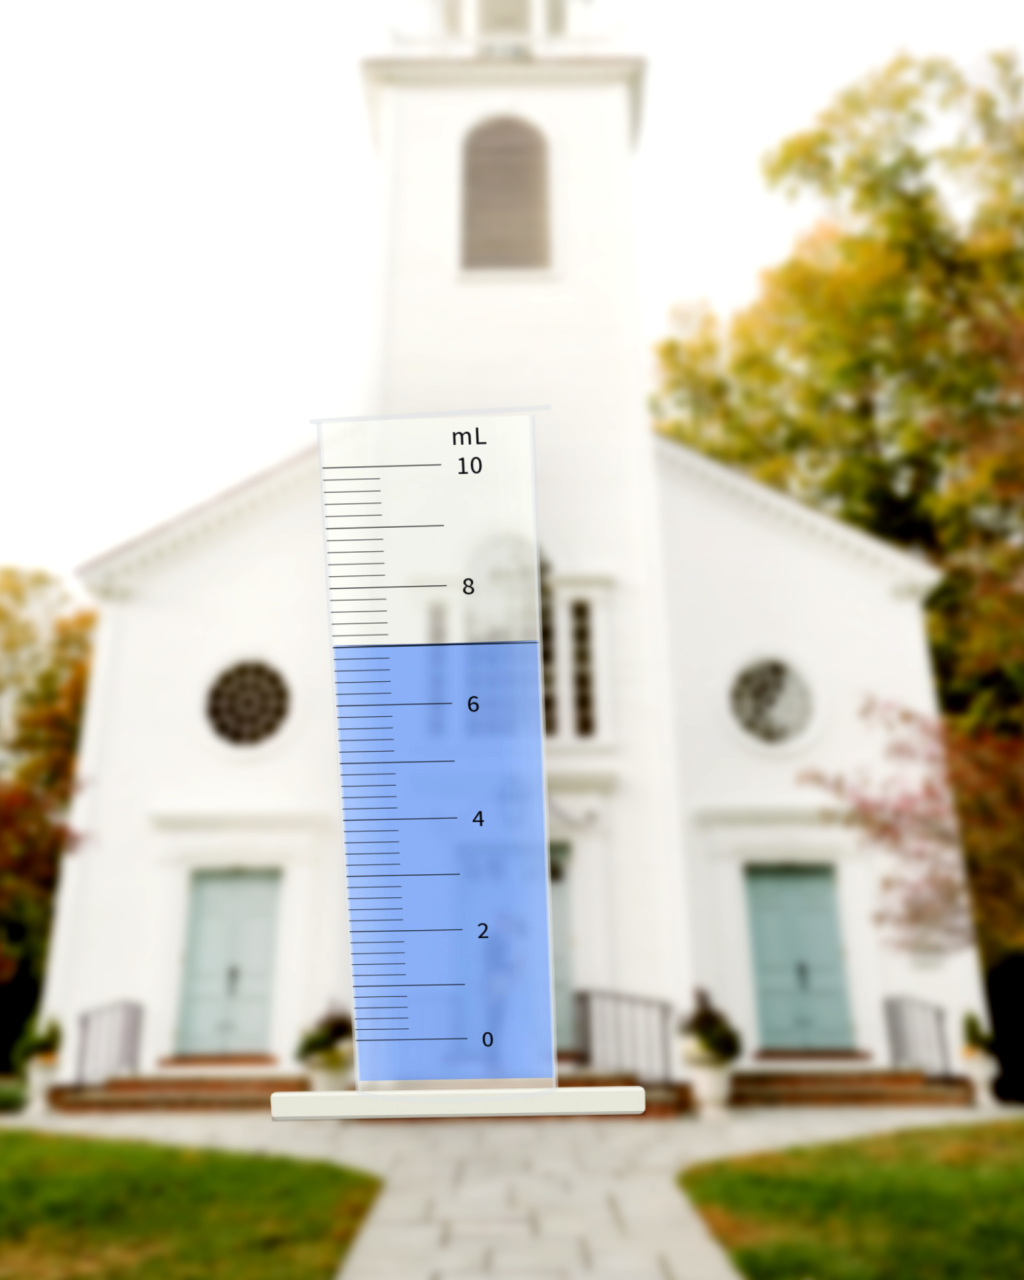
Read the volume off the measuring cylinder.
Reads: 7 mL
